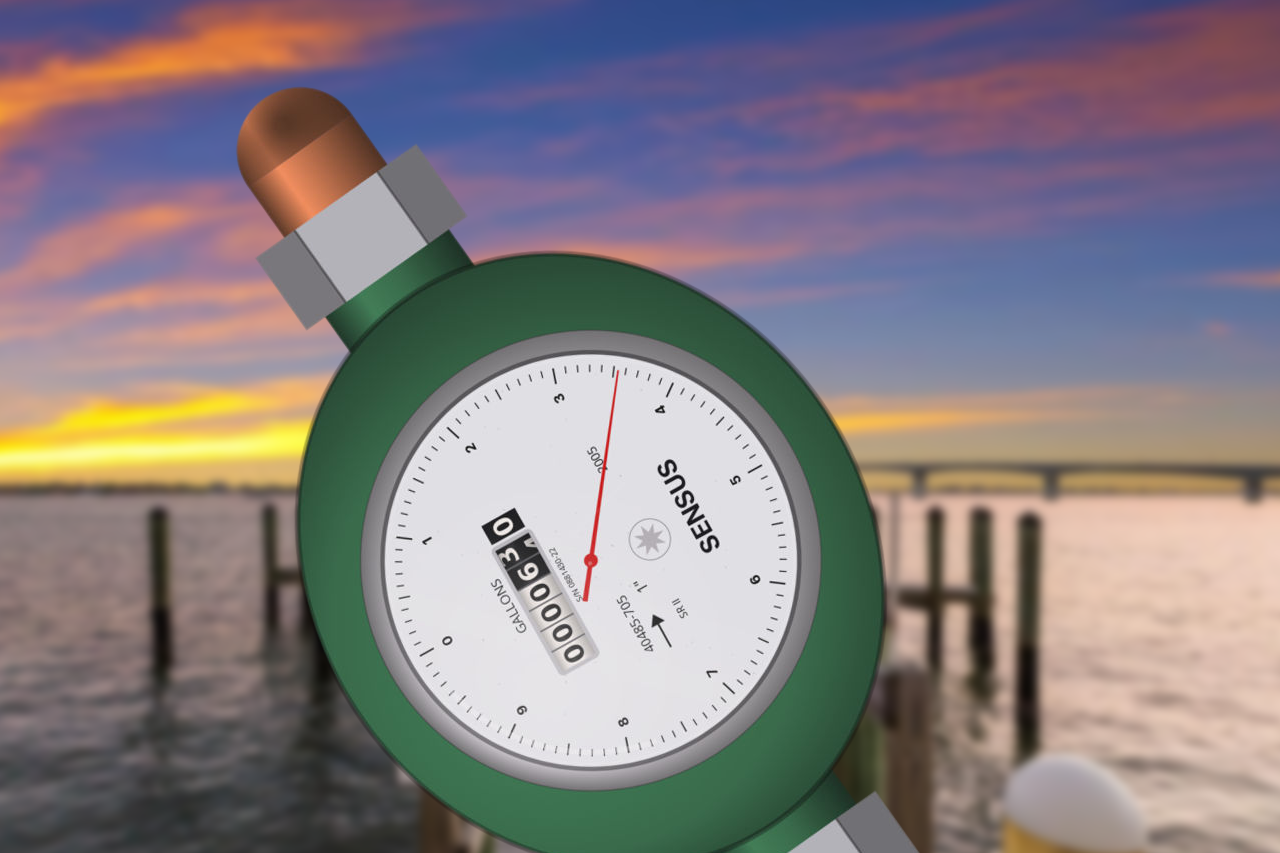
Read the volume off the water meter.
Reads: 633.5 gal
